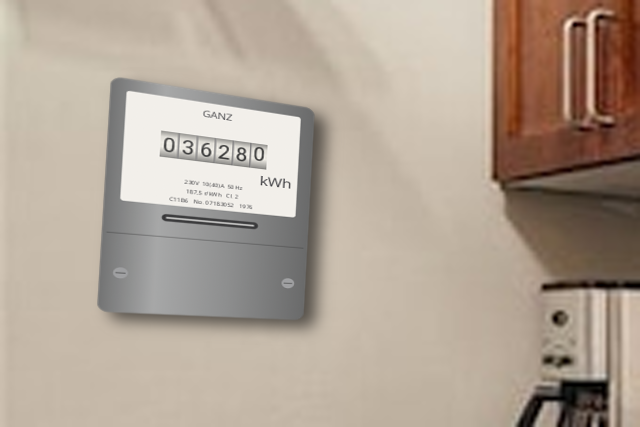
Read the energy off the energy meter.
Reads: 36280 kWh
